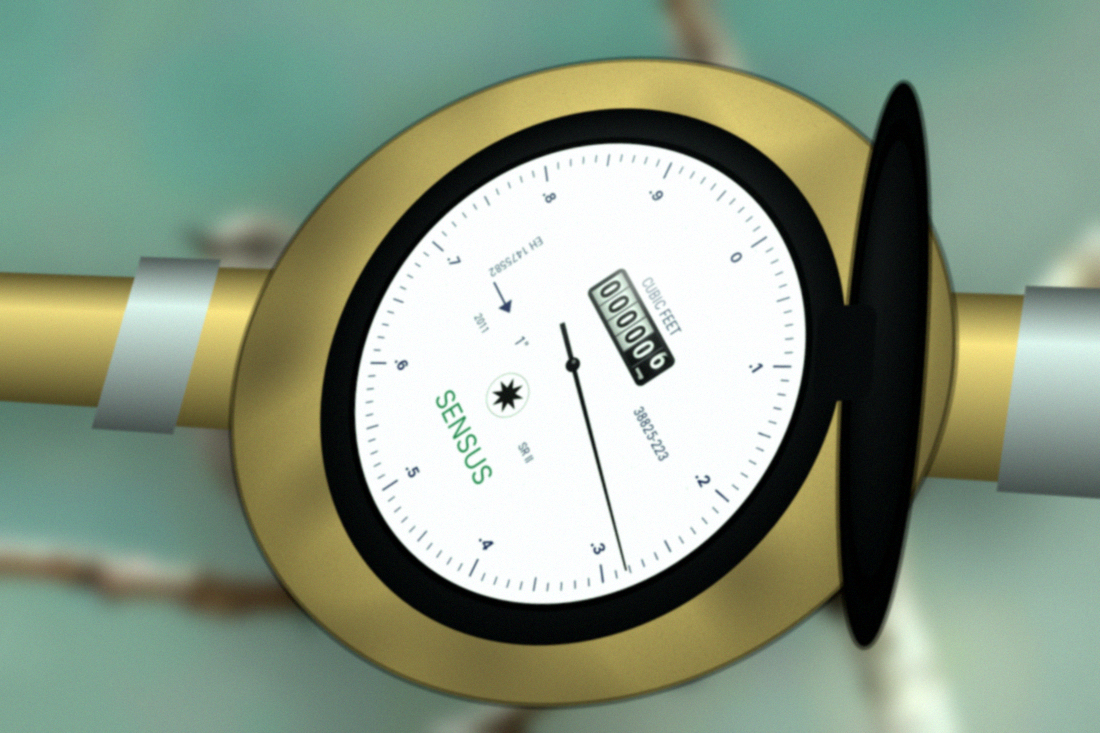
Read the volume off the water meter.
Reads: 6.28 ft³
